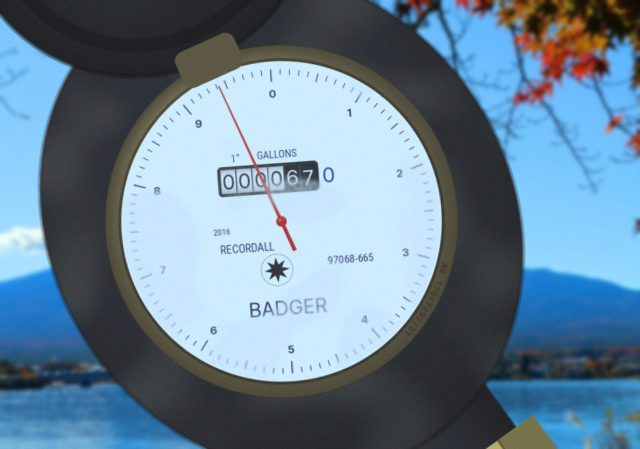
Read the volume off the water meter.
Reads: 669.4 gal
